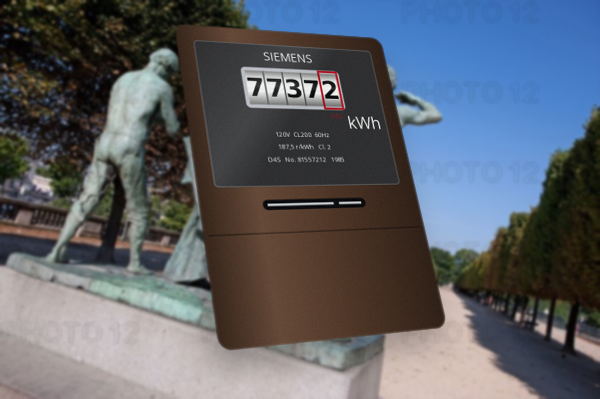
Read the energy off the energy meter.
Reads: 7737.2 kWh
